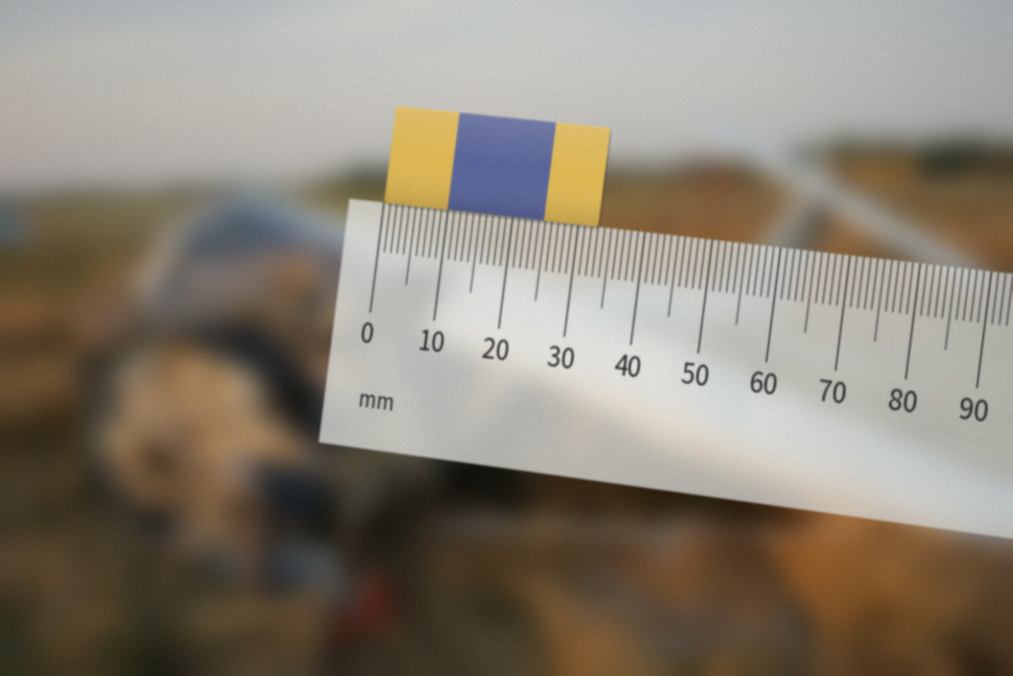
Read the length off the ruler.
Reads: 33 mm
